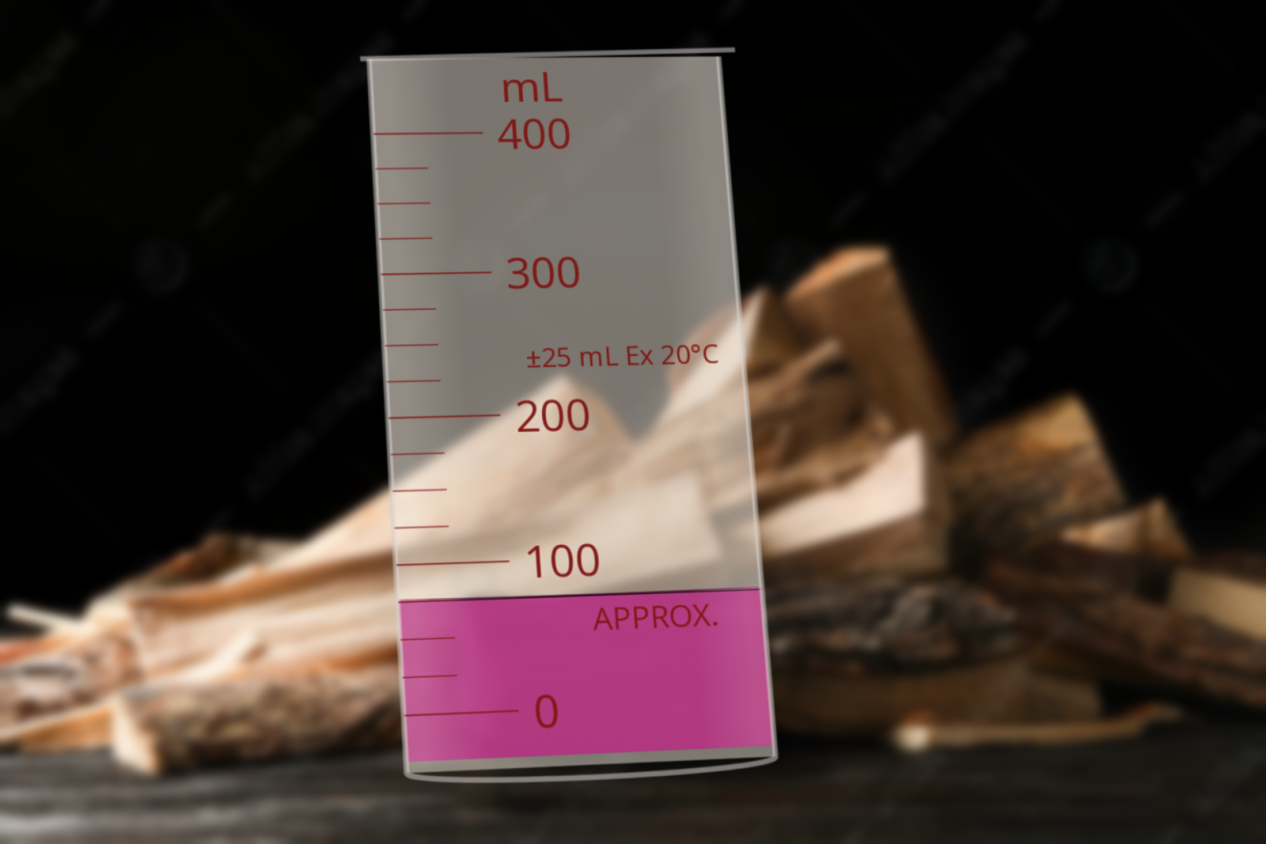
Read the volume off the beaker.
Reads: 75 mL
